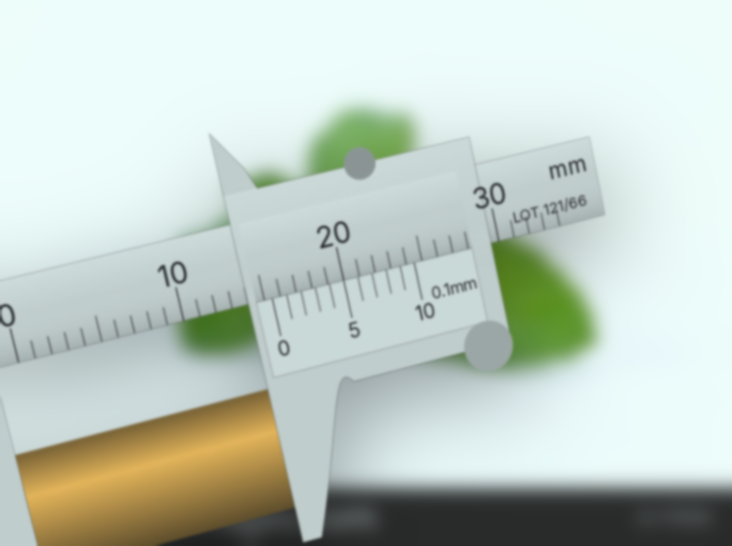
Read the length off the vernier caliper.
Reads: 15.5 mm
